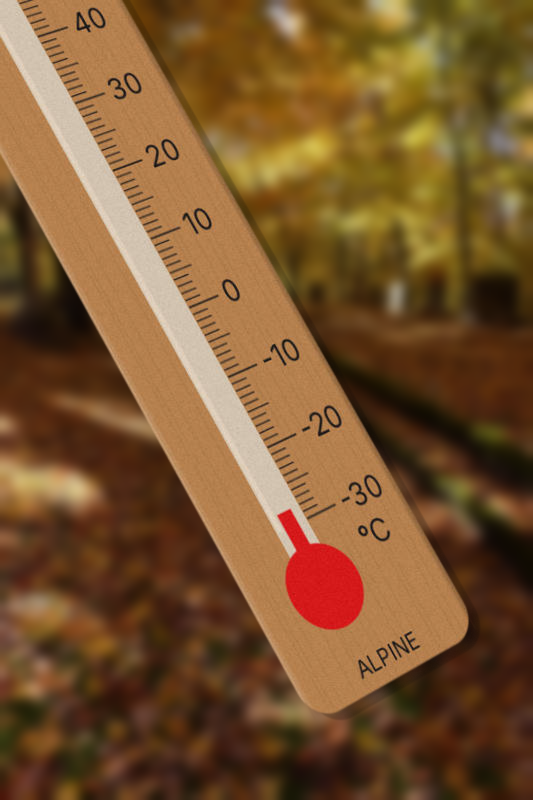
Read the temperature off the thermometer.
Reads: -28 °C
